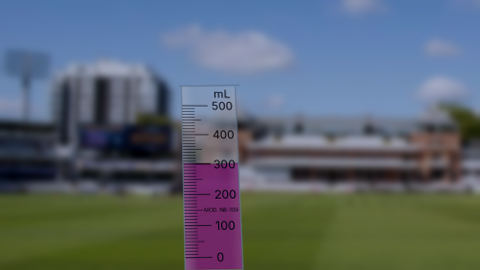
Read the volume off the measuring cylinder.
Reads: 300 mL
